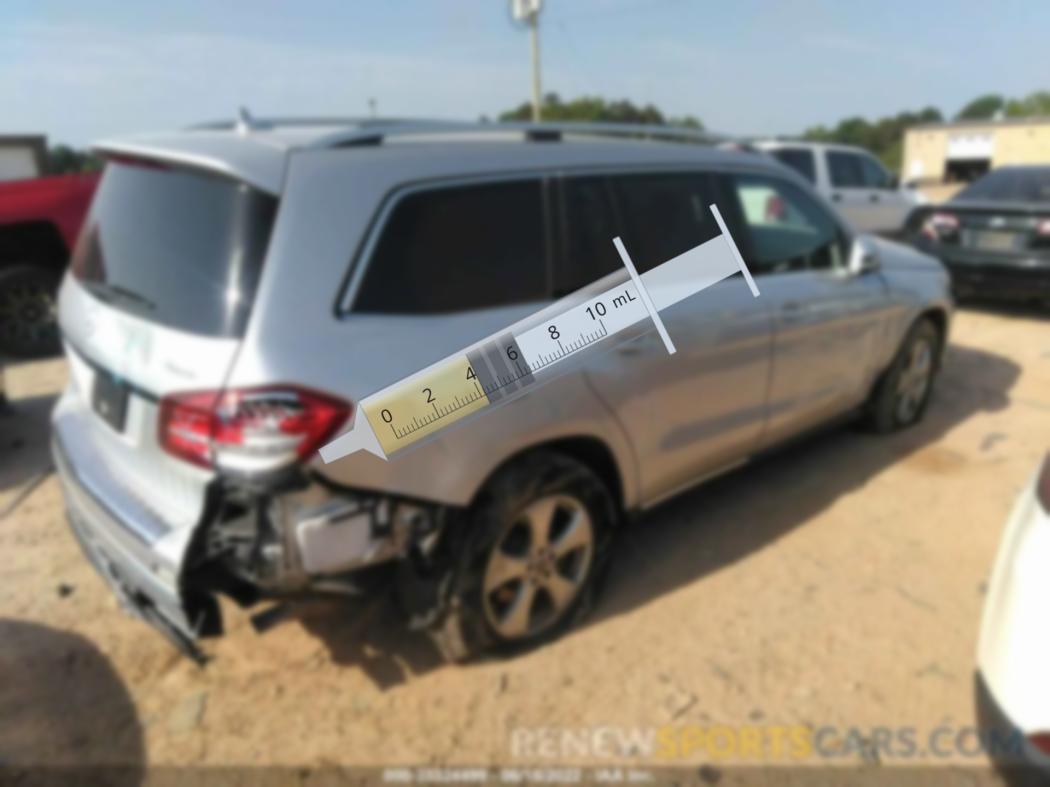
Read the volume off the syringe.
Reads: 4.2 mL
